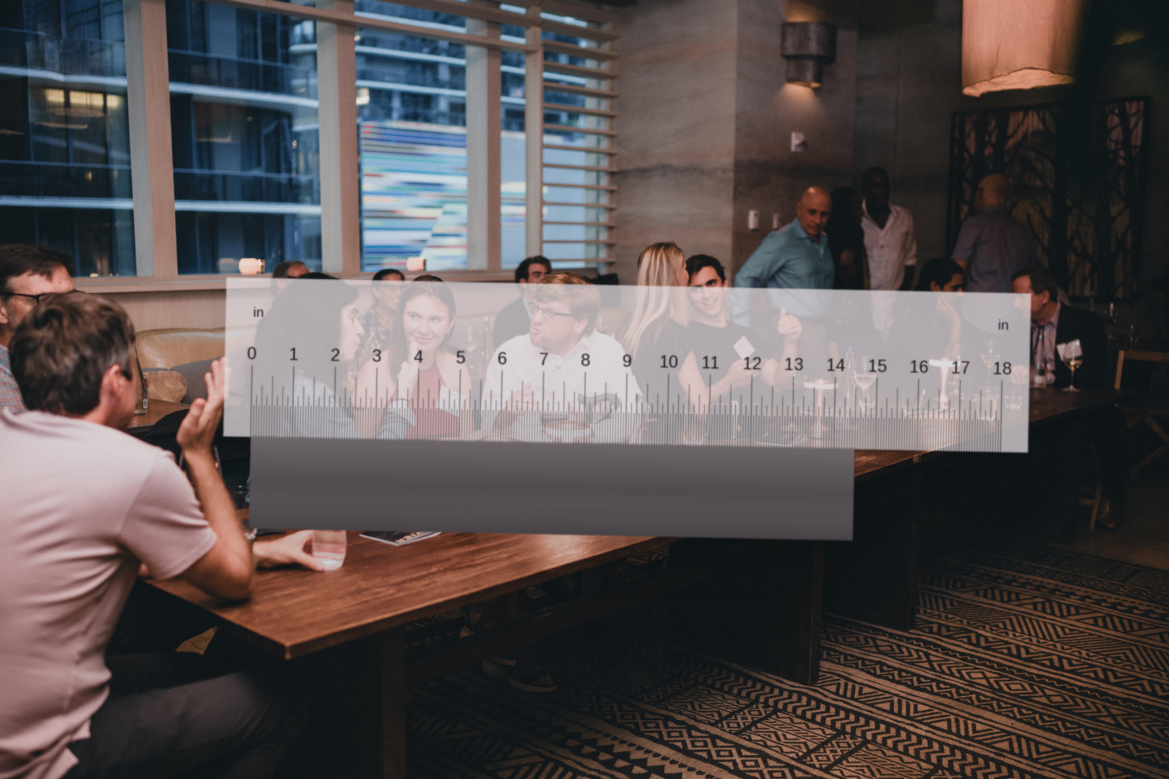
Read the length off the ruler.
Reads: 14.5 in
